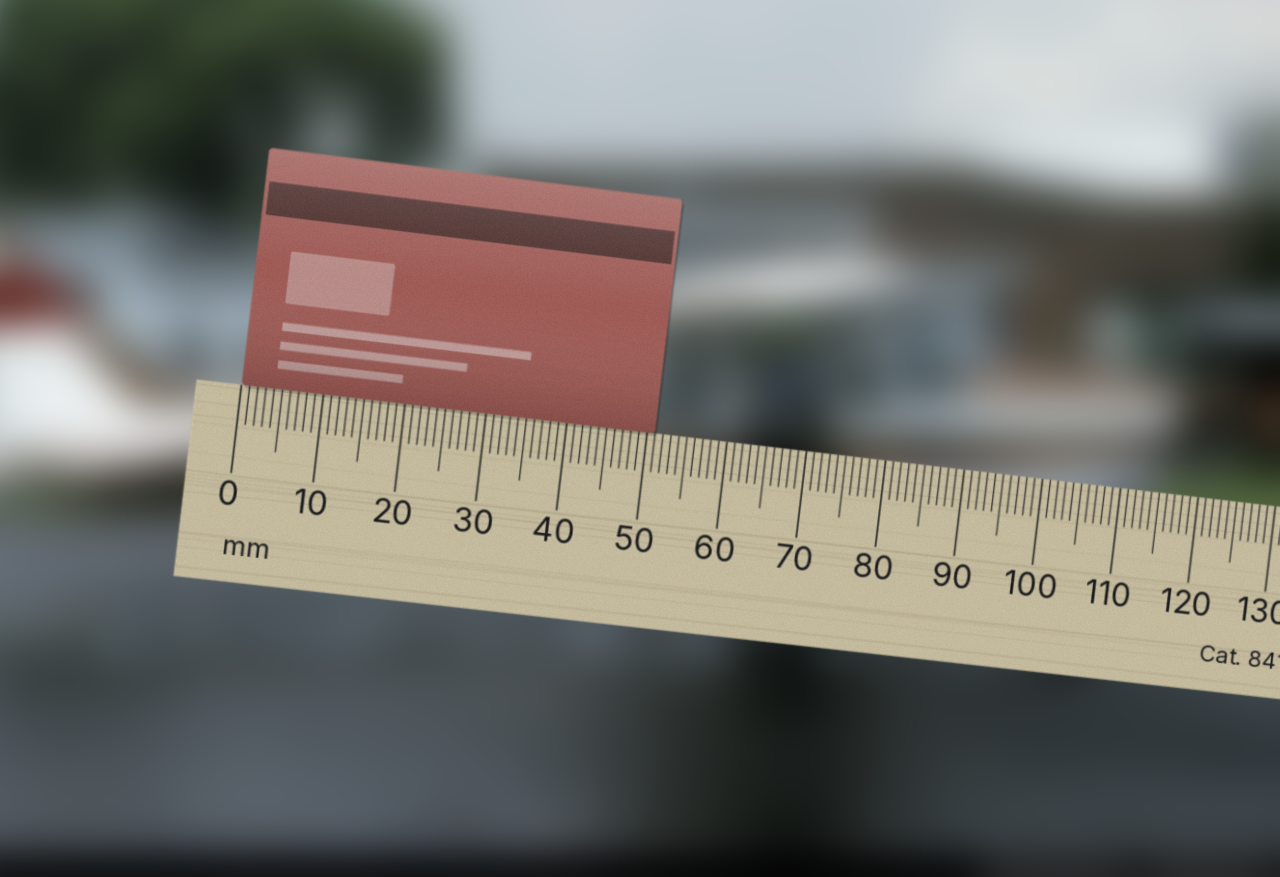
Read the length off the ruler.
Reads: 51 mm
